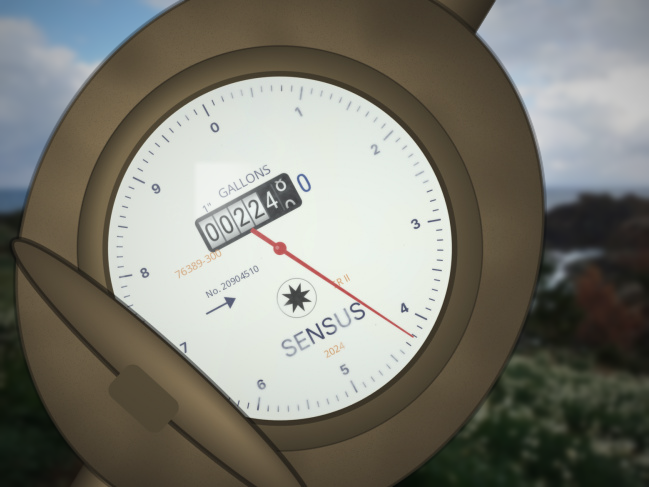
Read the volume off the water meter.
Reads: 22484.2 gal
